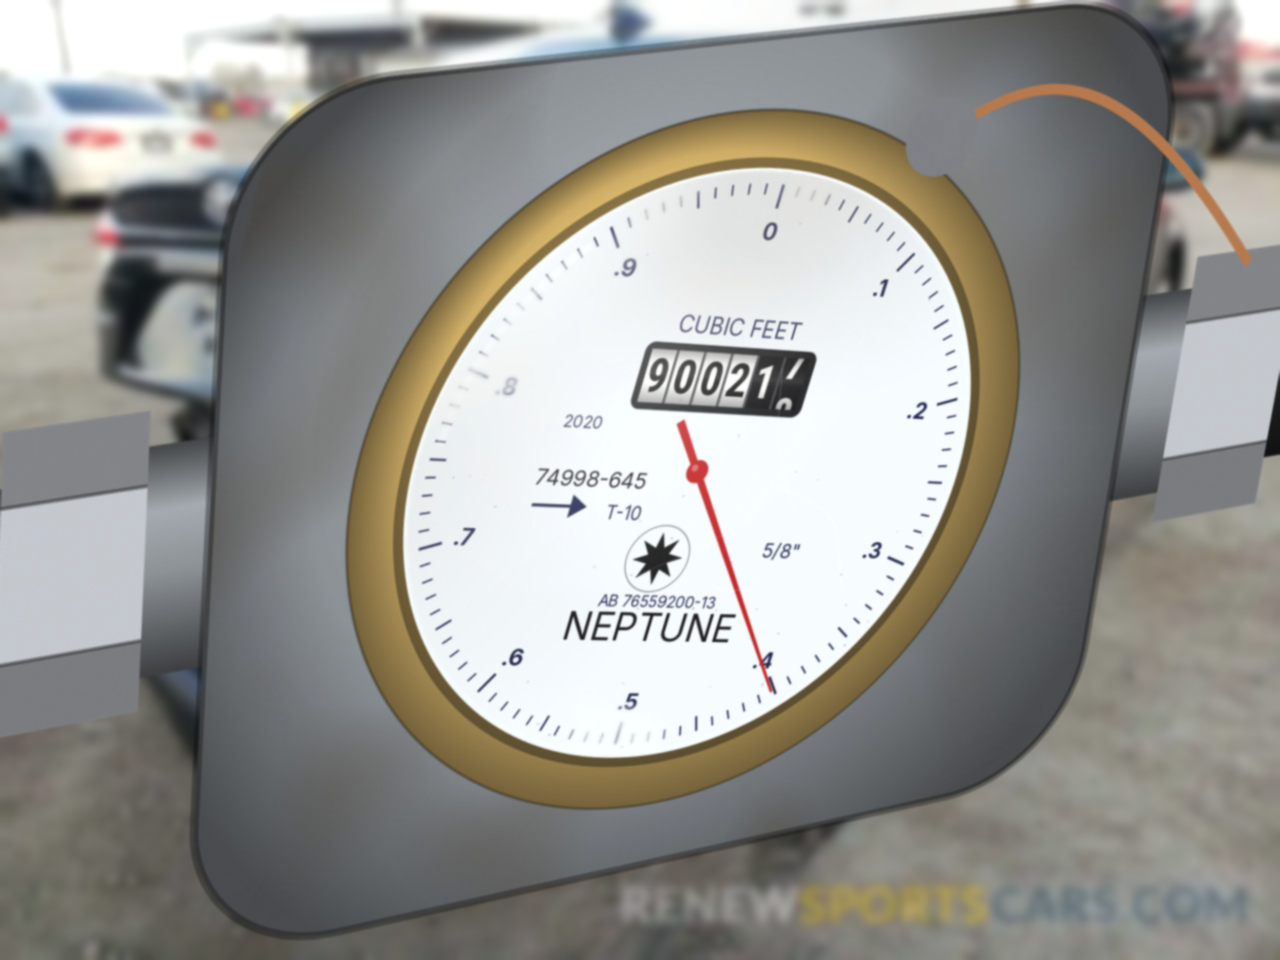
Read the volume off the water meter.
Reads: 900217.40 ft³
